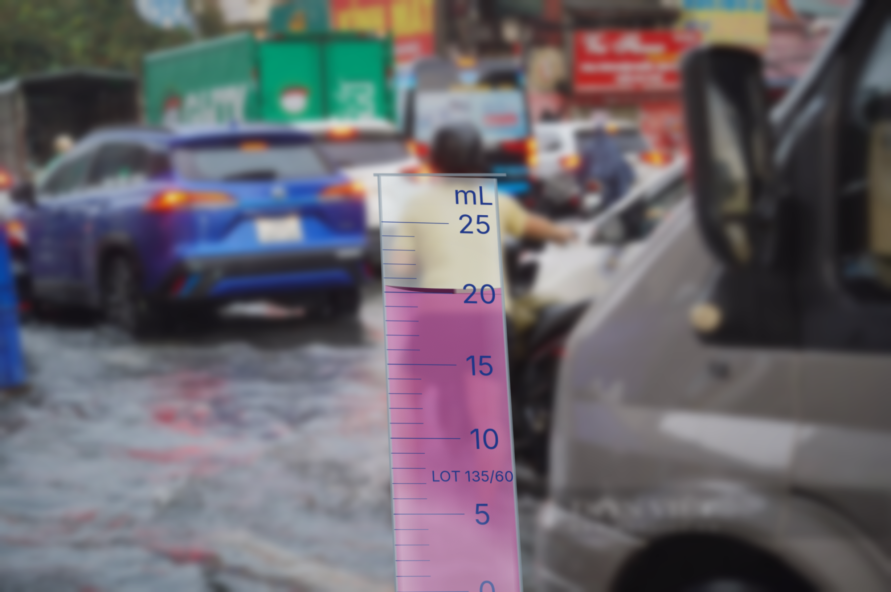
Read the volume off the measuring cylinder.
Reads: 20 mL
